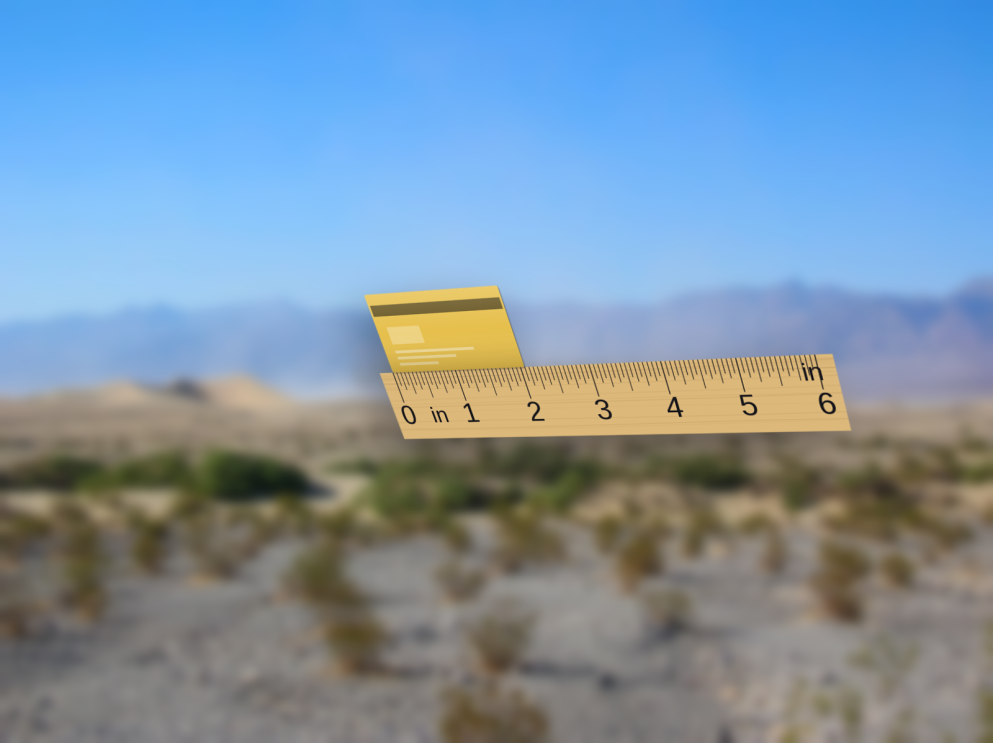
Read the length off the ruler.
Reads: 2.0625 in
